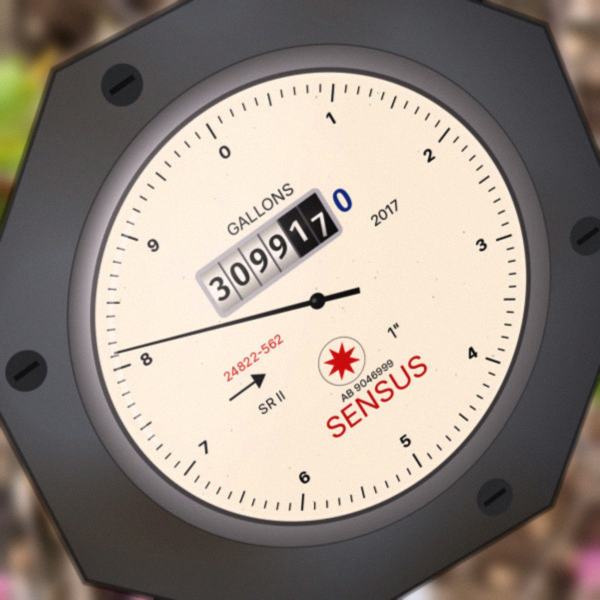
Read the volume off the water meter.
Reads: 3099168.1 gal
